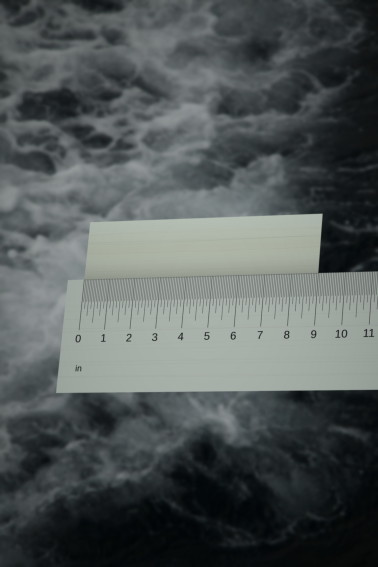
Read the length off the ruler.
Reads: 9 in
